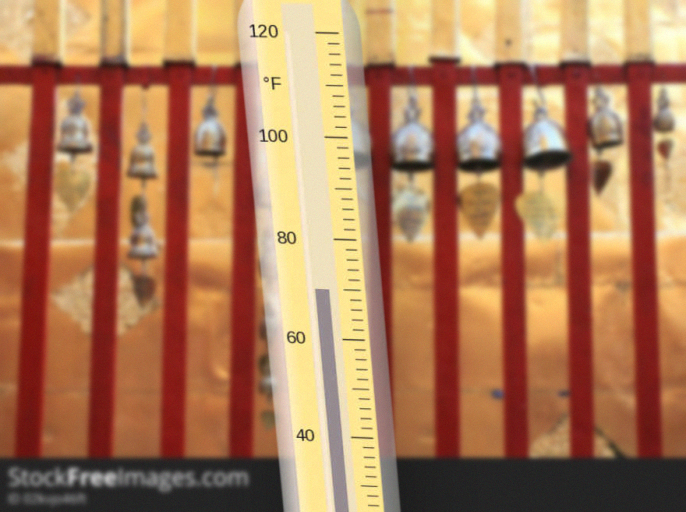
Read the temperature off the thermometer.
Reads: 70 °F
